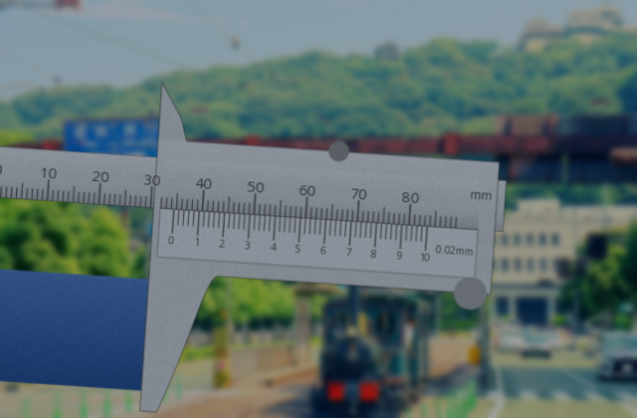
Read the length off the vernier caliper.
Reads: 34.5 mm
